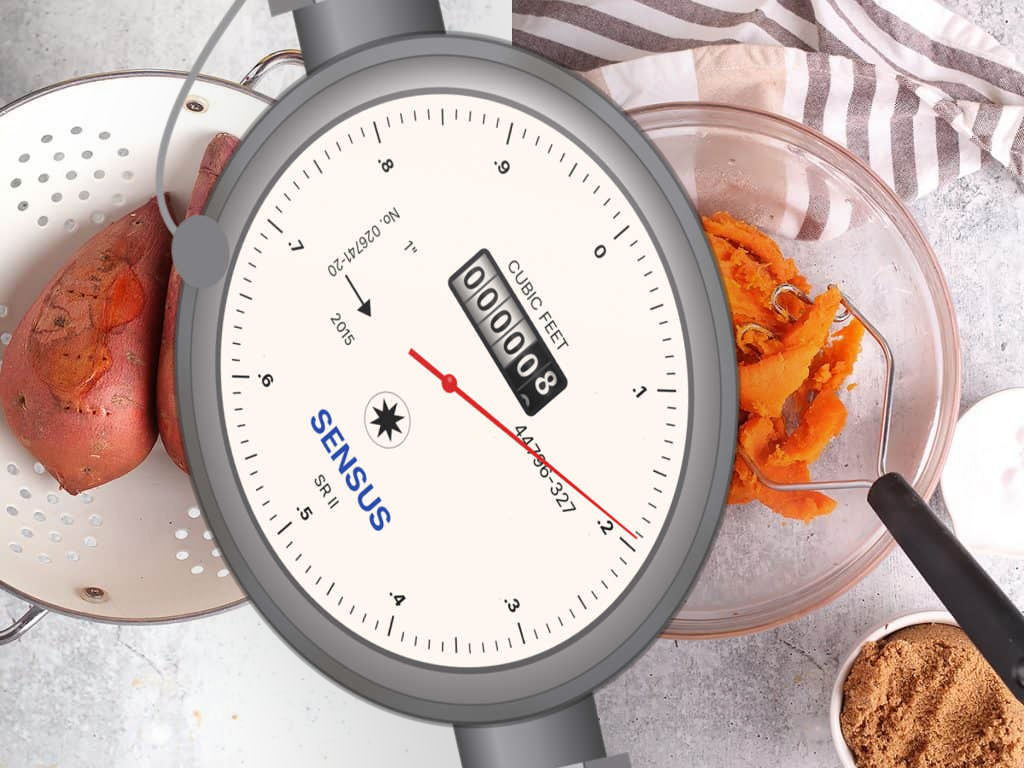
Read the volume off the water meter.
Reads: 8.19 ft³
